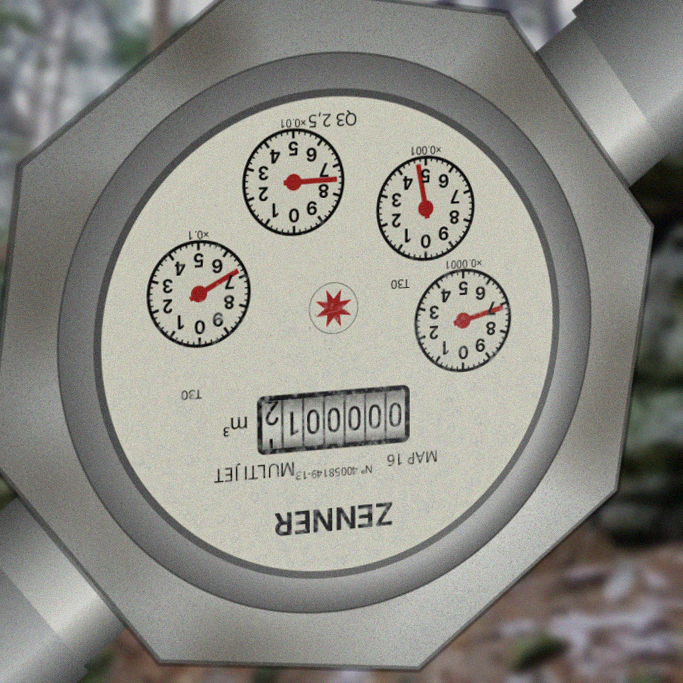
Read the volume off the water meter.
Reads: 11.6747 m³
